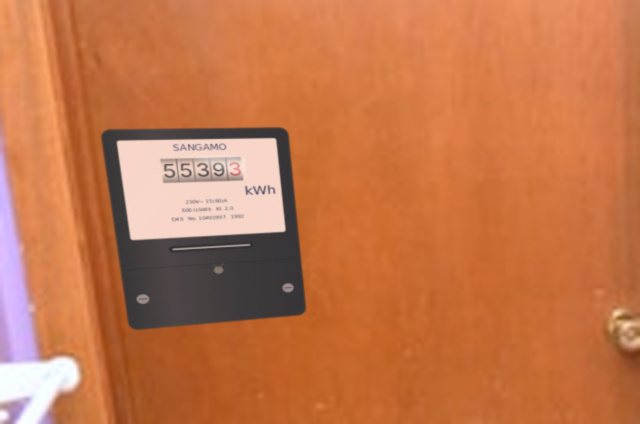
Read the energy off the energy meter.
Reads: 5539.3 kWh
